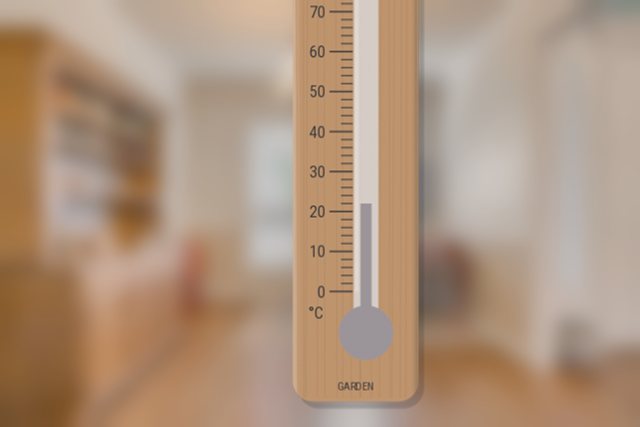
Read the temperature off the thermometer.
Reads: 22 °C
